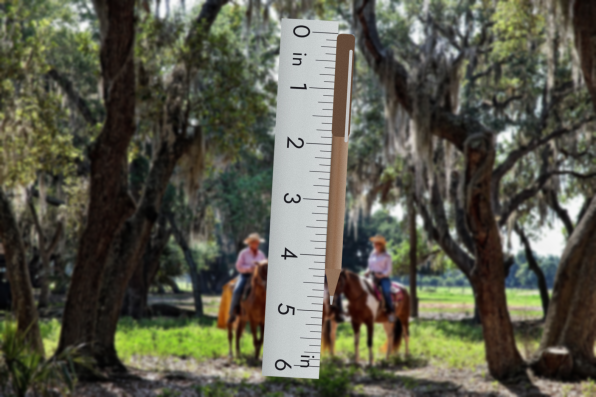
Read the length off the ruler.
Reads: 4.875 in
